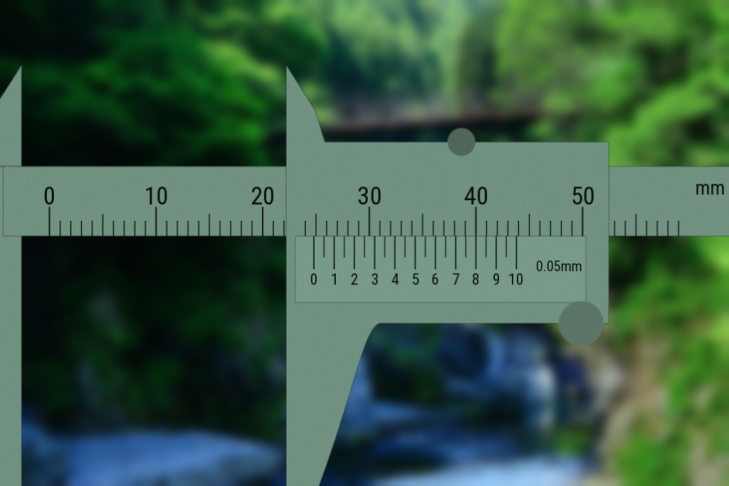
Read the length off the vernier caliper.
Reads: 24.8 mm
